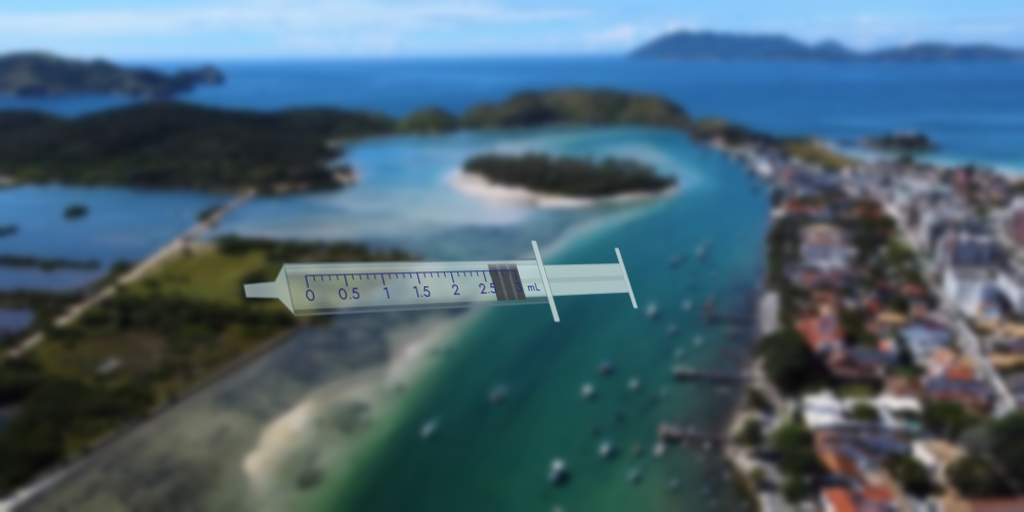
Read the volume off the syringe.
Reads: 2.6 mL
